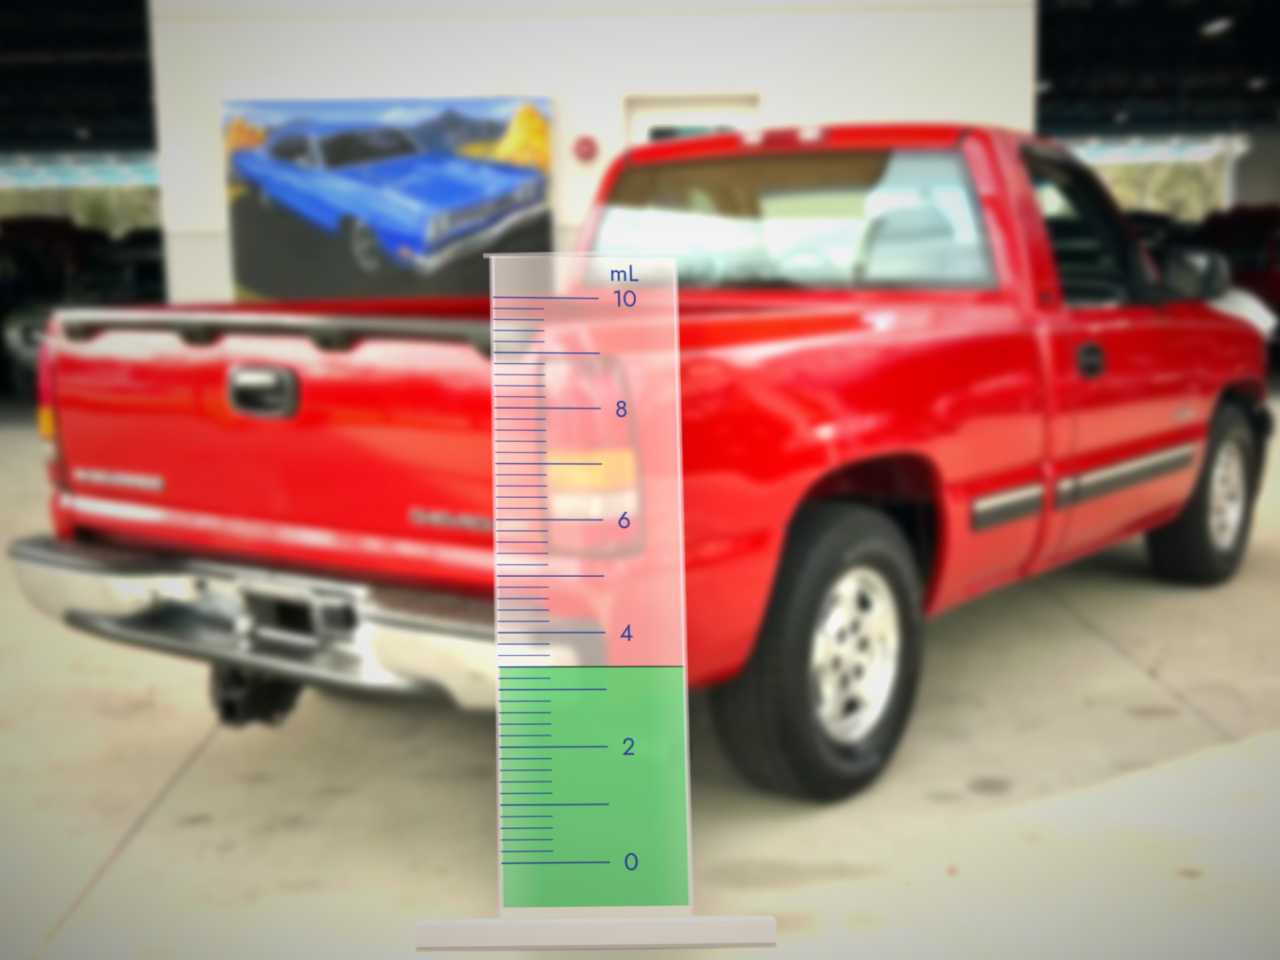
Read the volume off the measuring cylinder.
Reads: 3.4 mL
